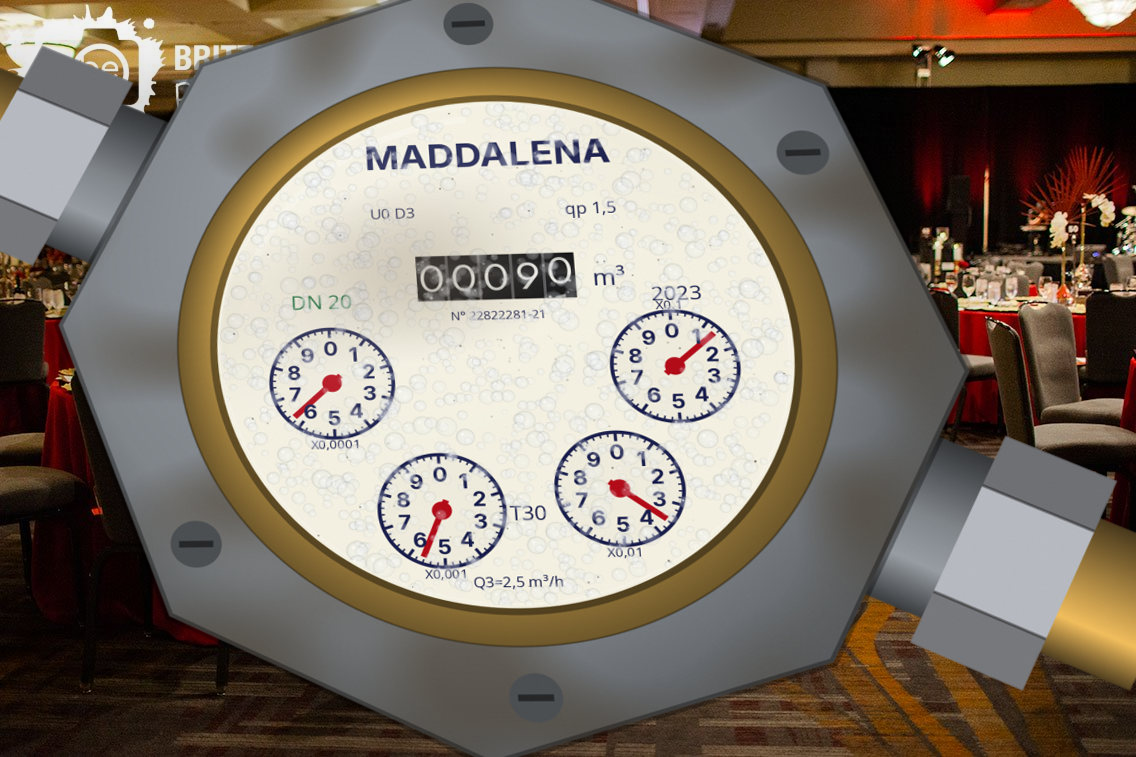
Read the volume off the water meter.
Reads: 90.1356 m³
